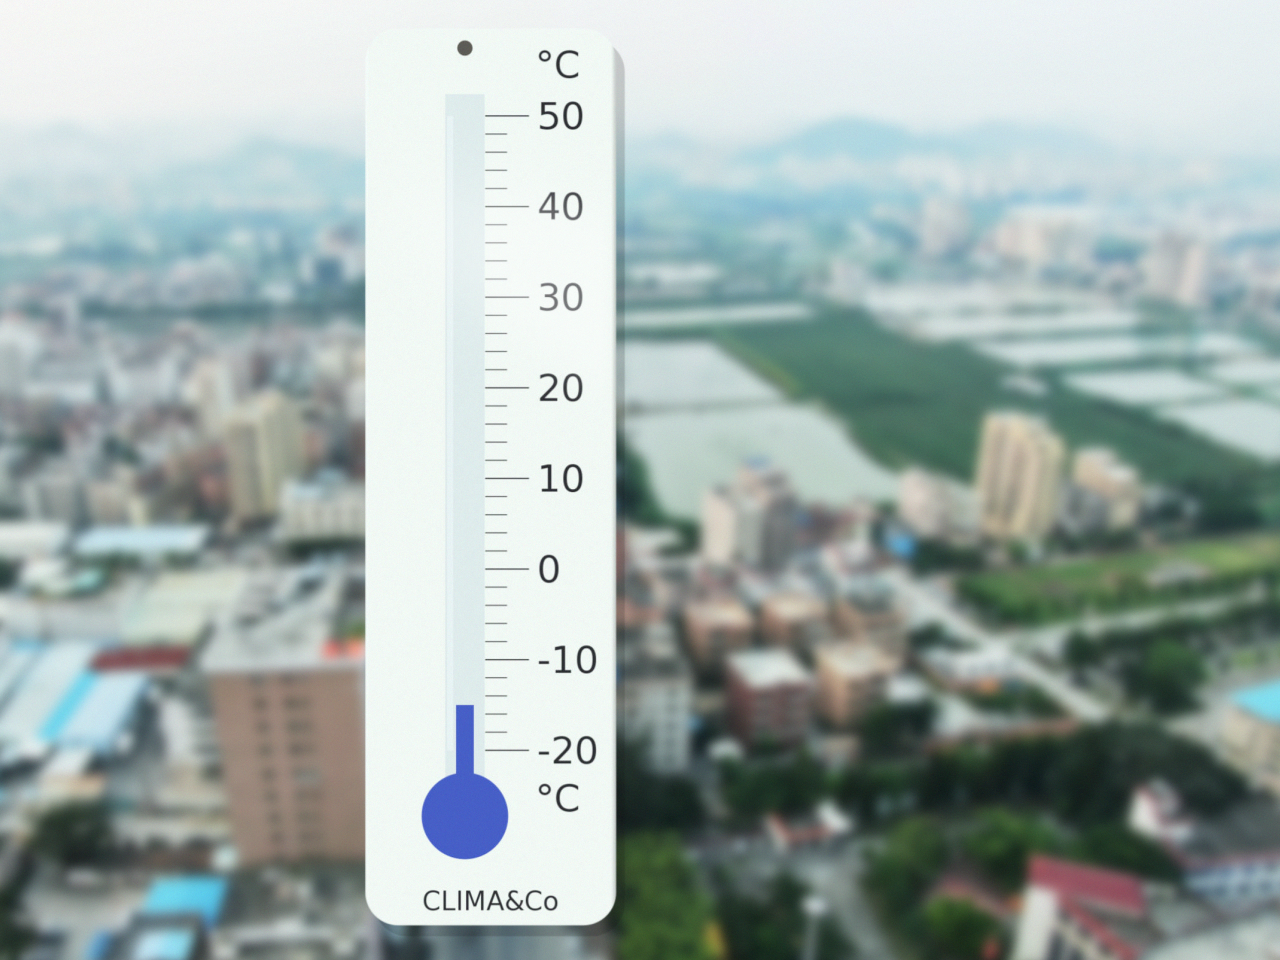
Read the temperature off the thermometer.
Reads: -15 °C
